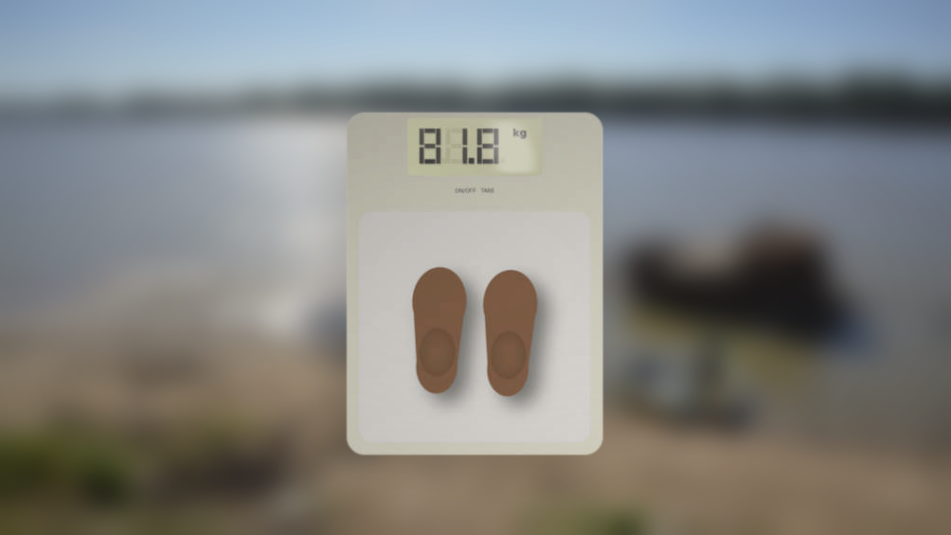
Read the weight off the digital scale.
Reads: 81.8 kg
